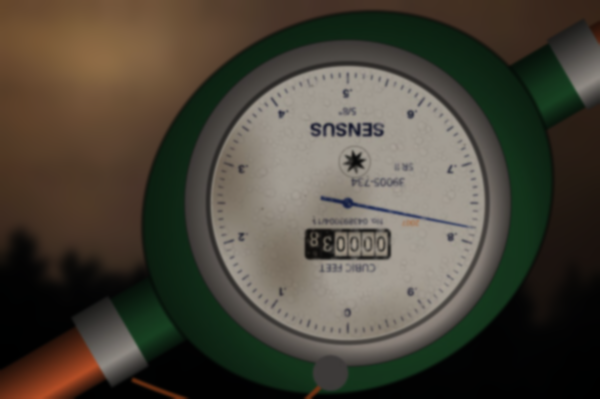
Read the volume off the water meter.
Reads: 37.78 ft³
